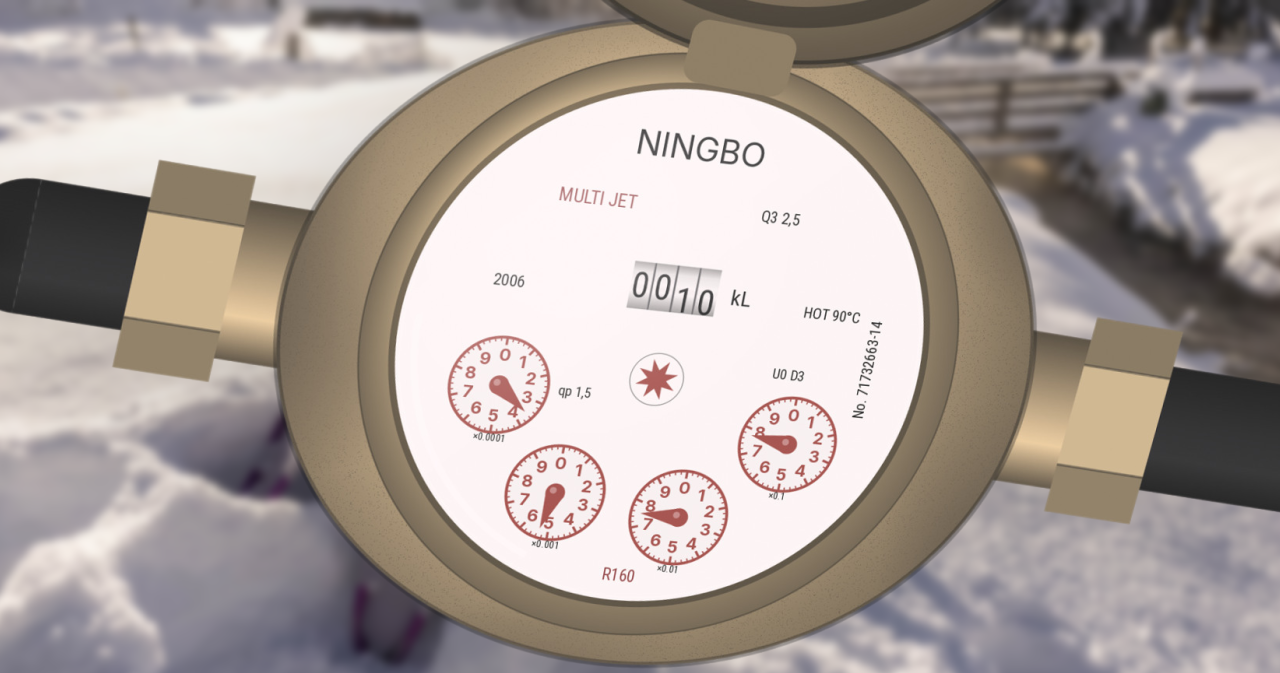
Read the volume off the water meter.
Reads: 9.7753 kL
